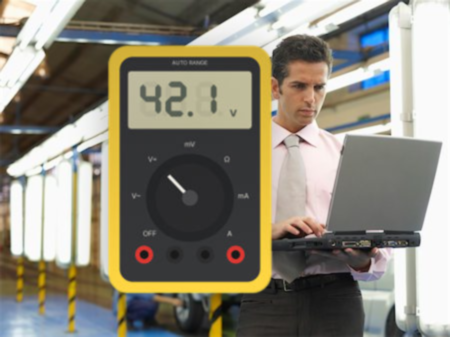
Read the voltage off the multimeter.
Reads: 42.1 V
